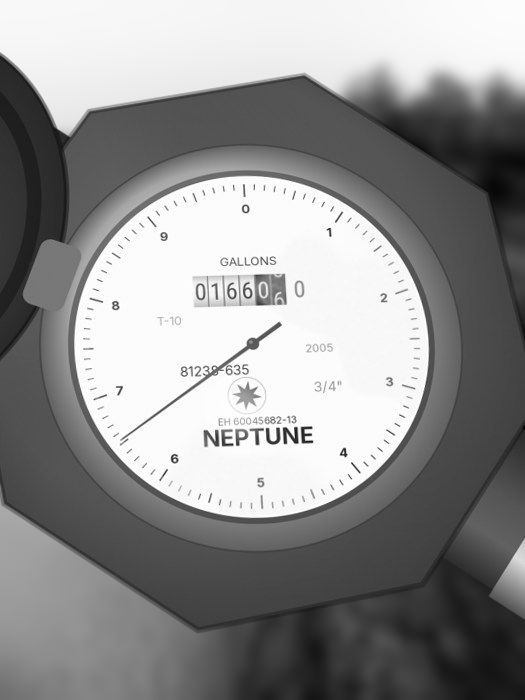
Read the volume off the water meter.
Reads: 166056.5 gal
